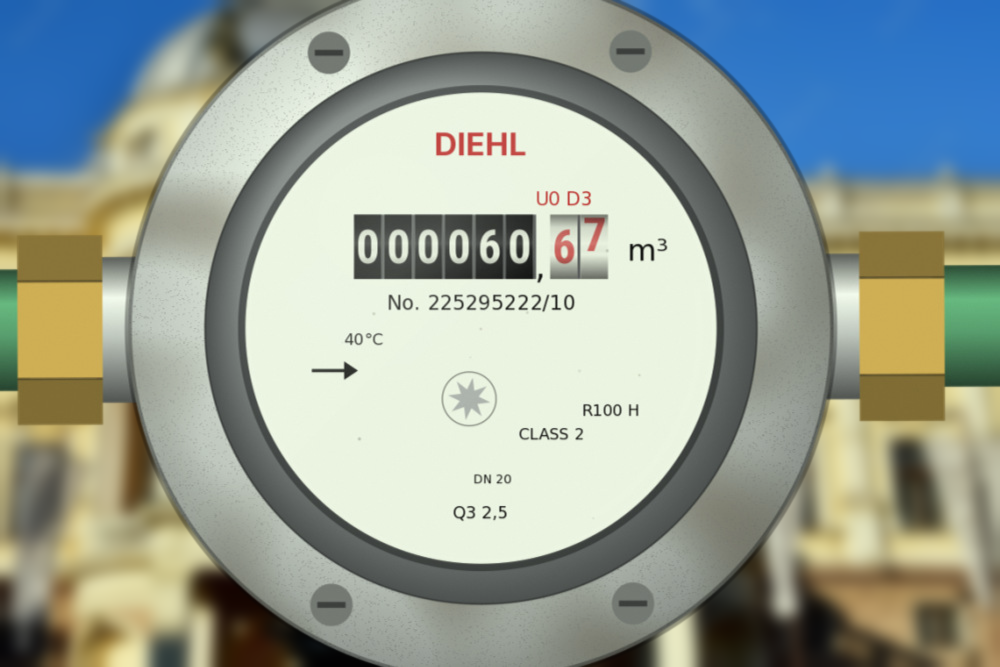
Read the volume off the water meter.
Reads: 60.67 m³
